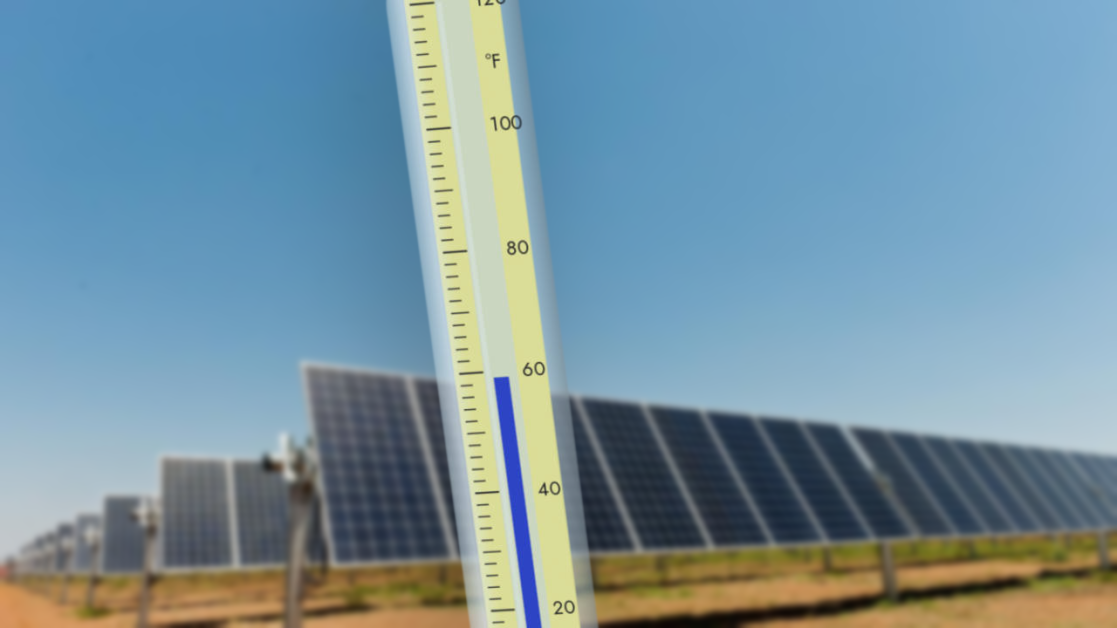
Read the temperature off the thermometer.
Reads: 59 °F
